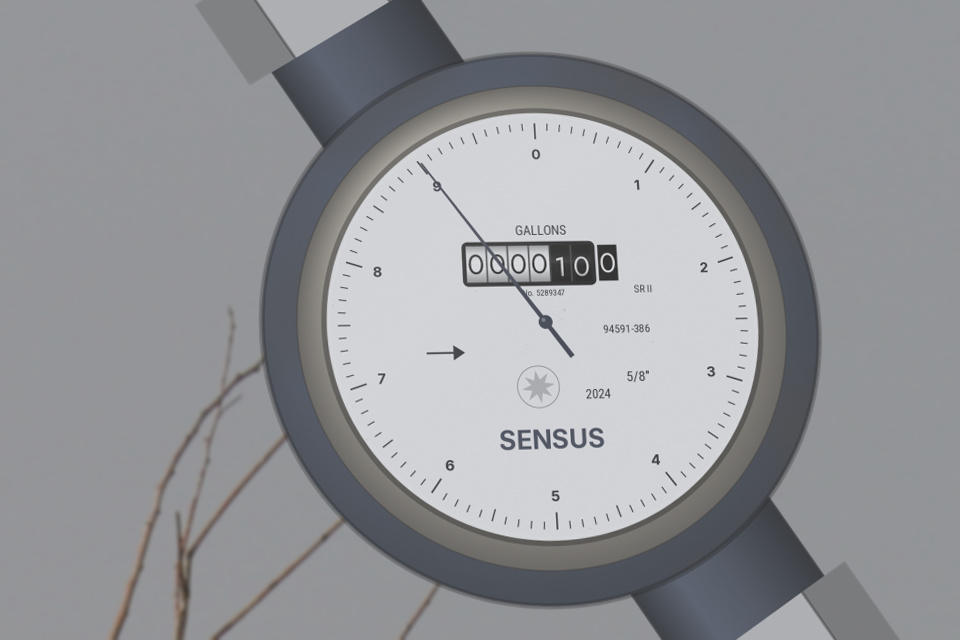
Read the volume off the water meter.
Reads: 99.0 gal
